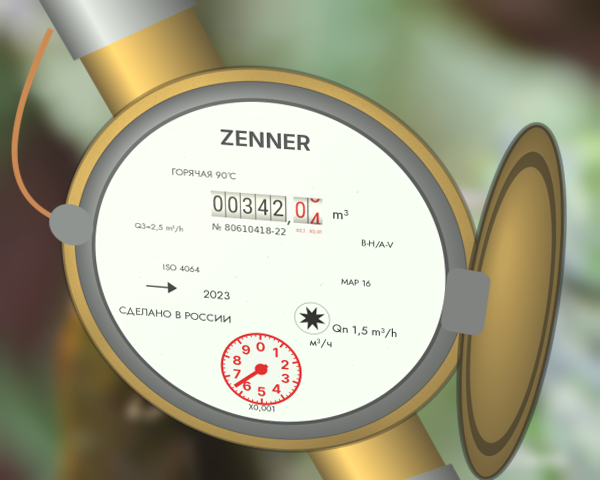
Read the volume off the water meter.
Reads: 342.036 m³
